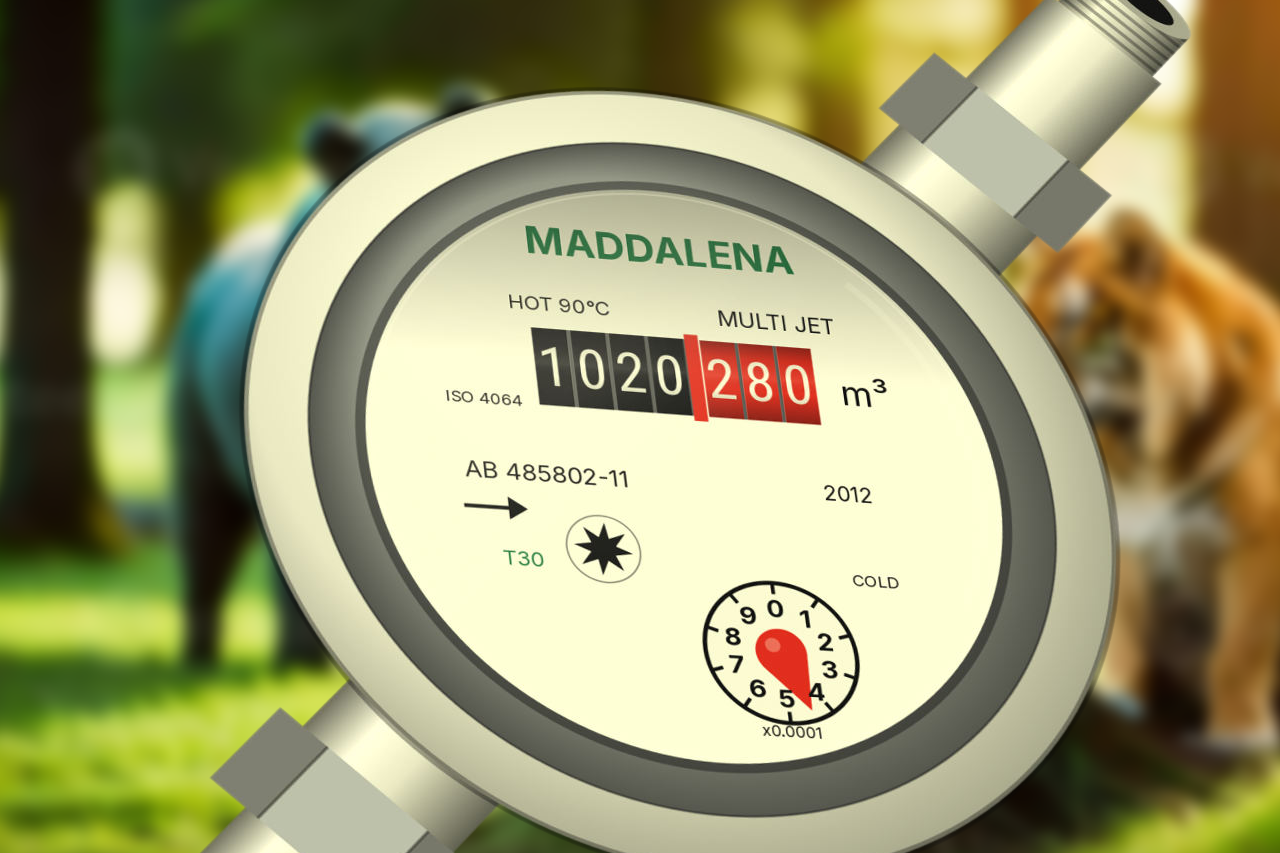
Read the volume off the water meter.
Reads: 1020.2804 m³
